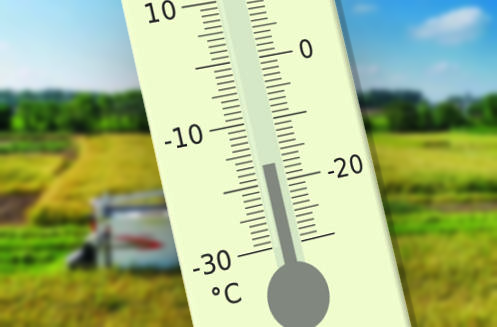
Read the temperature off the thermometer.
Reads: -17 °C
